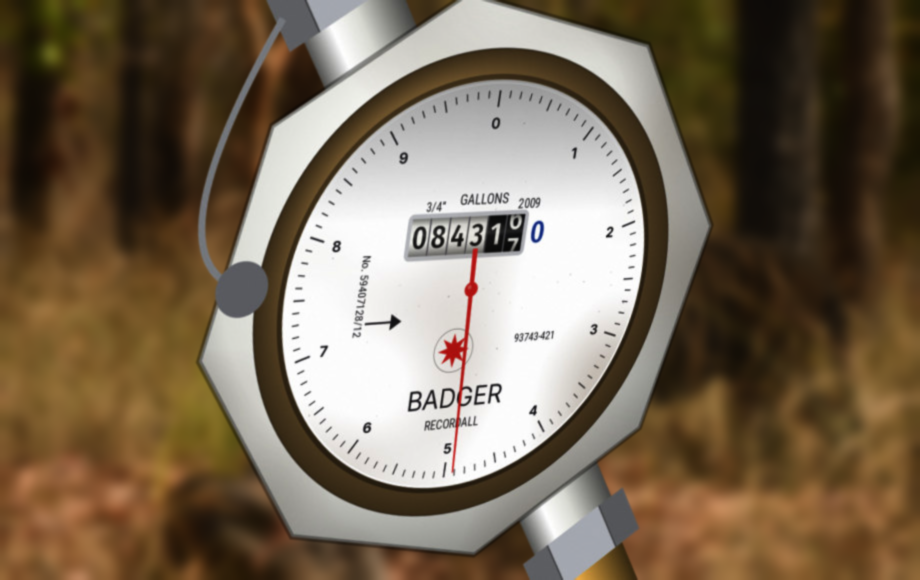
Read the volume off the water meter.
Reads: 843164.9 gal
